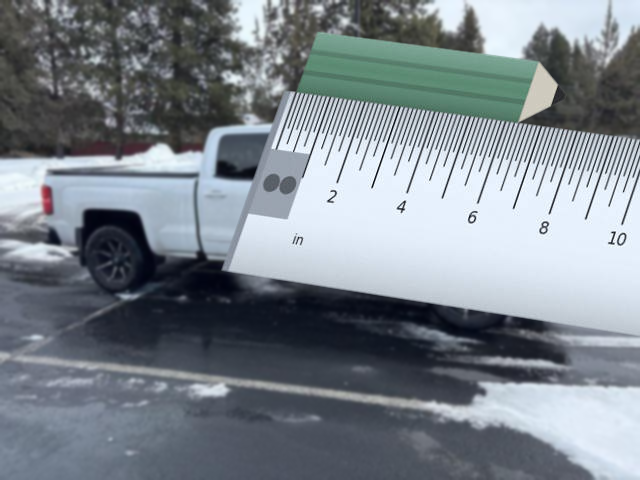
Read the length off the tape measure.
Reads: 7.375 in
